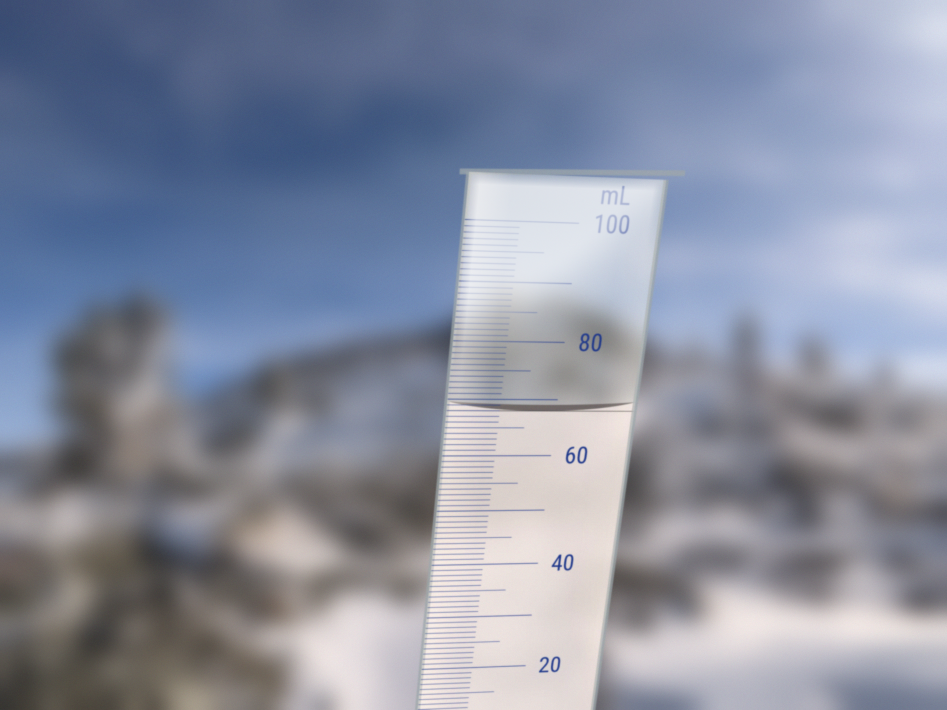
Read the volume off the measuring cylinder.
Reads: 68 mL
